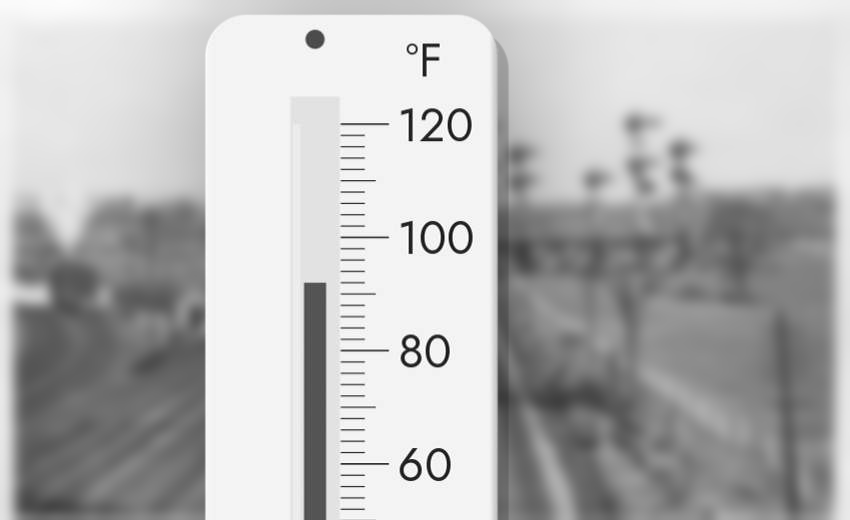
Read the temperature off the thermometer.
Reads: 92 °F
